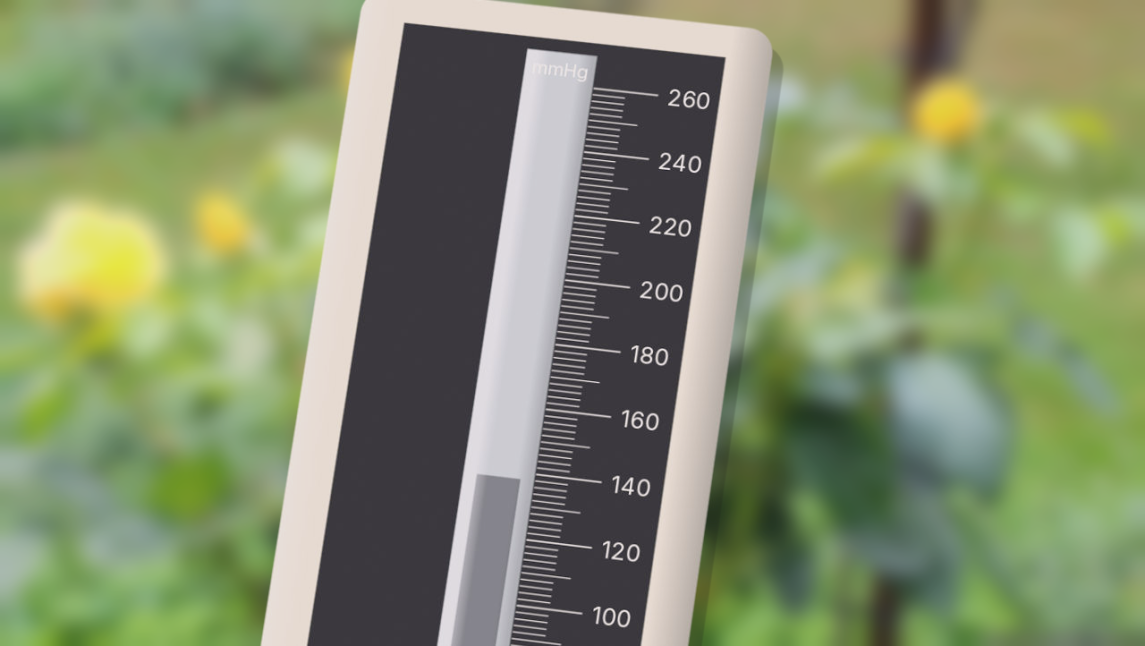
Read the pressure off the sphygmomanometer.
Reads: 138 mmHg
